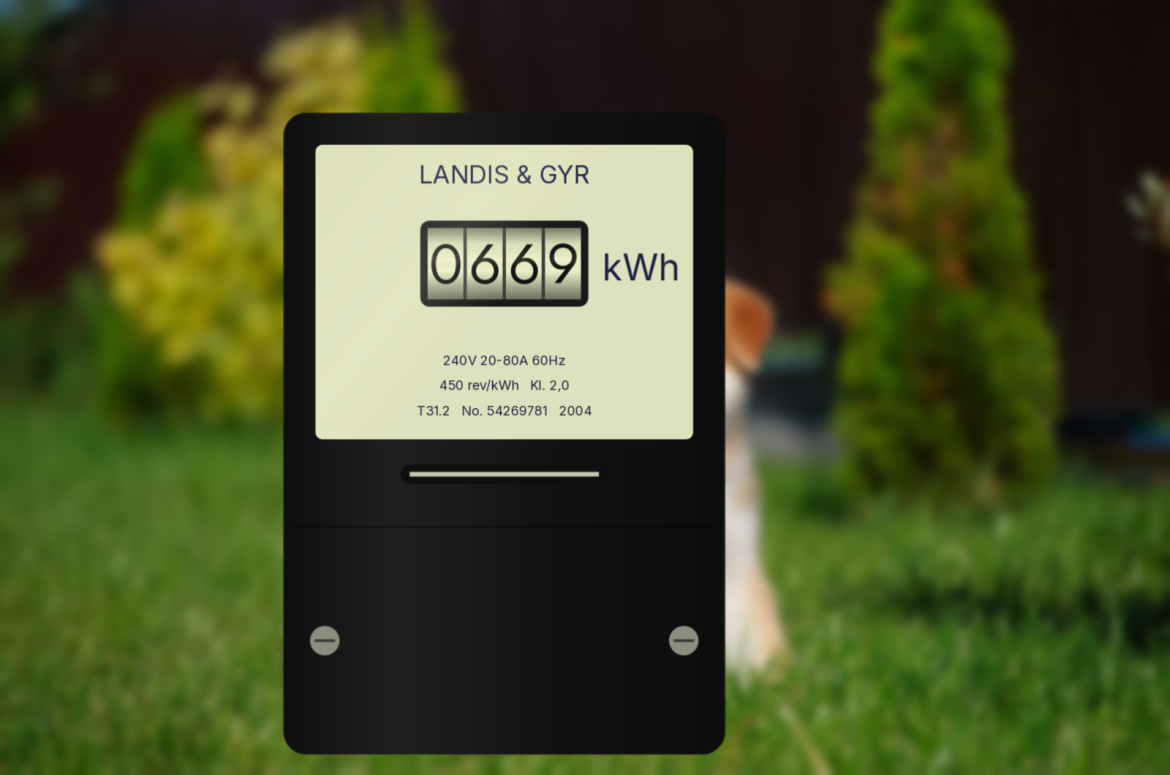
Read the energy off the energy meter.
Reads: 669 kWh
